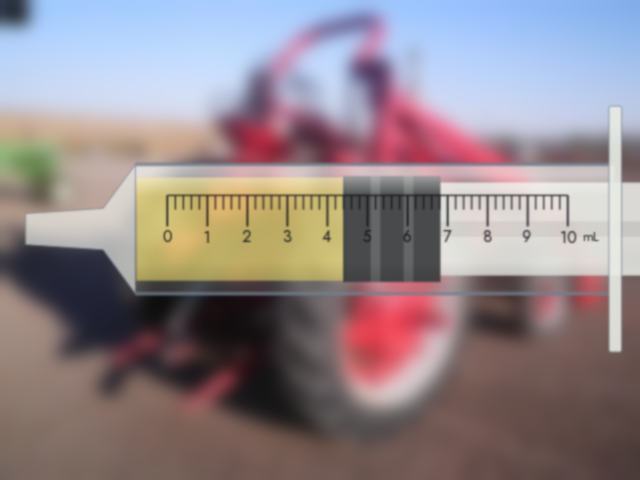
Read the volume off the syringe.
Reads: 4.4 mL
